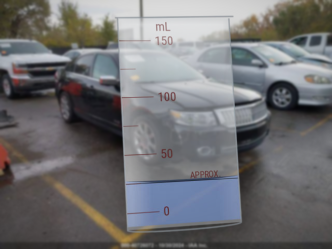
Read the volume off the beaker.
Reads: 25 mL
